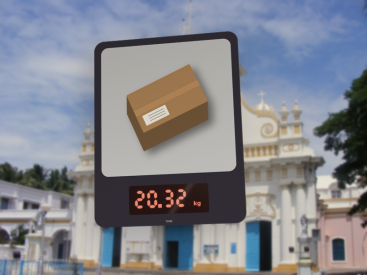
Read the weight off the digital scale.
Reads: 20.32 kg
